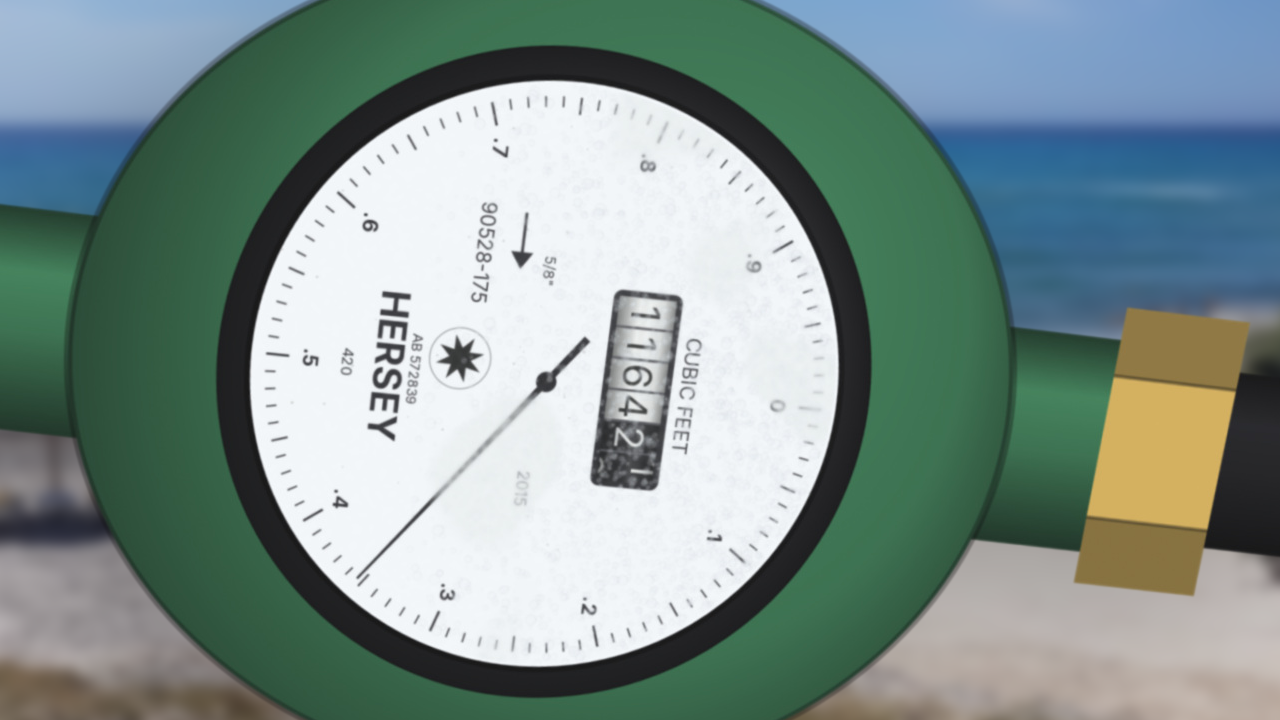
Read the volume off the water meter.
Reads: 116421.35 ft³
